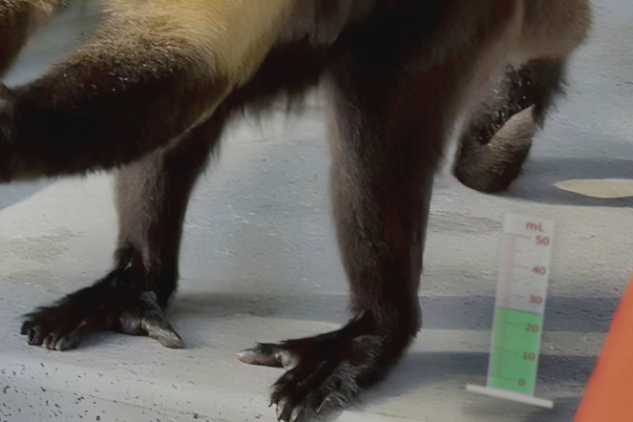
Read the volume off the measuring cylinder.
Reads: 25 mL
